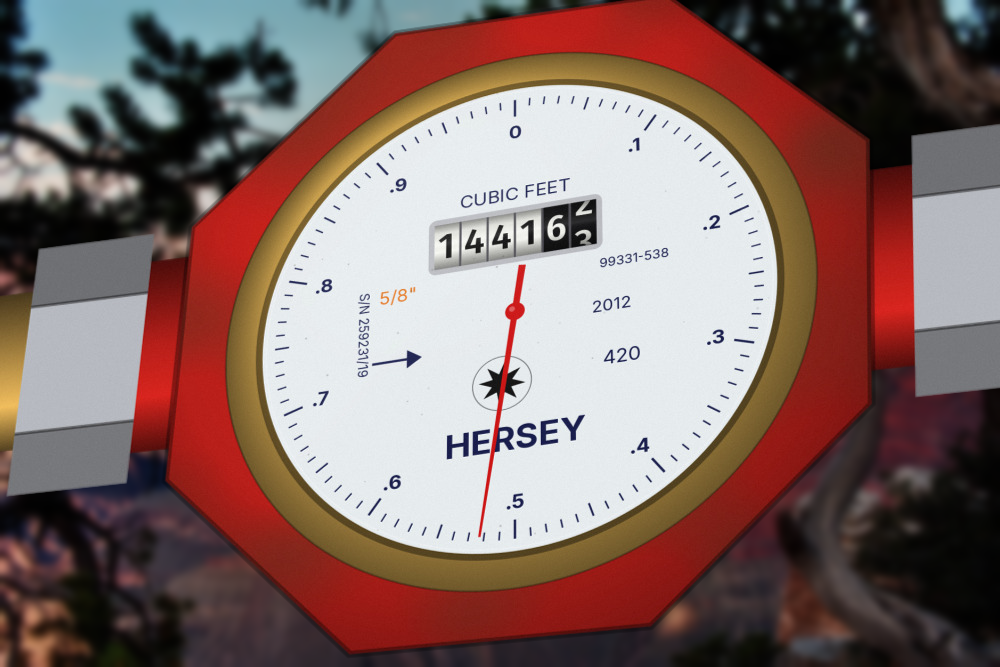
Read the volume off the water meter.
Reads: 144162.52 ft³
